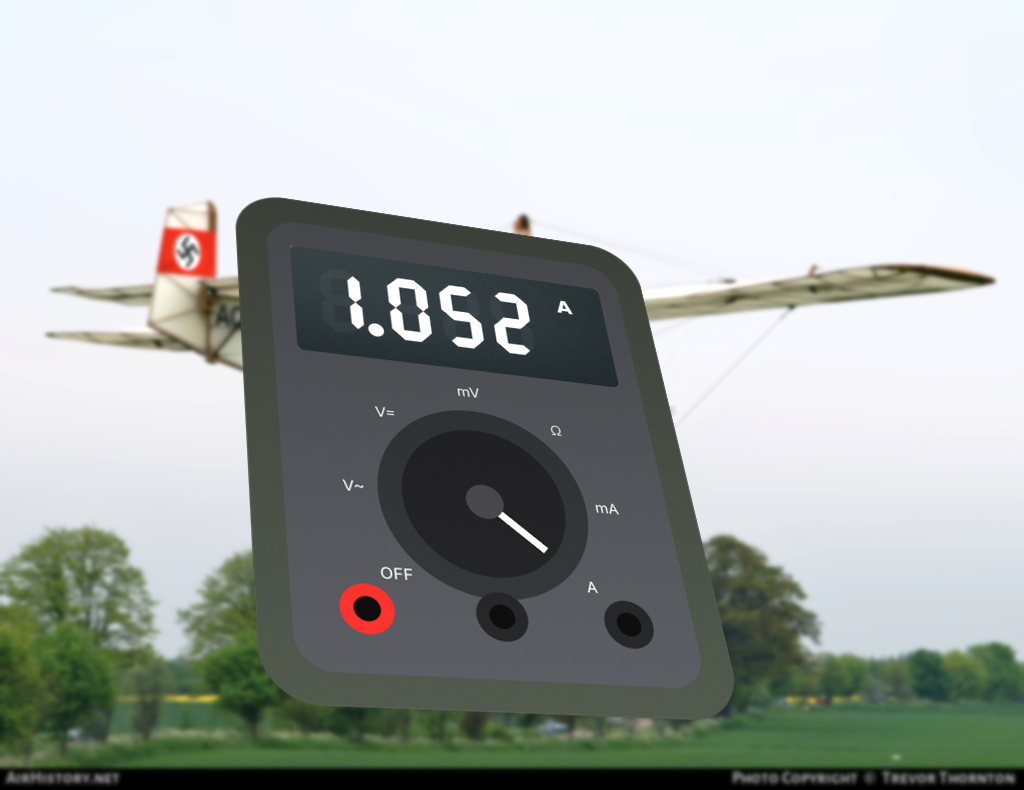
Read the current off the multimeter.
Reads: 1.052 A
